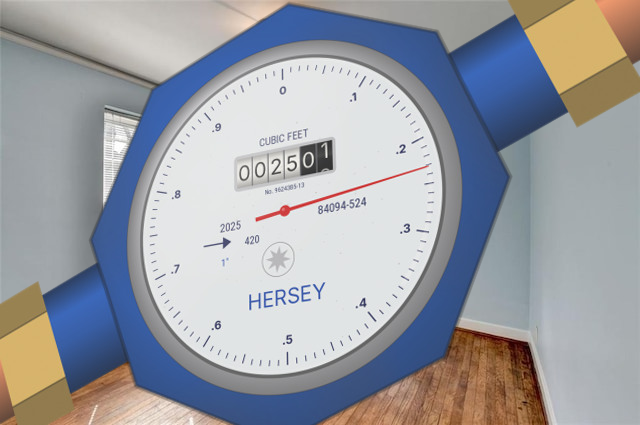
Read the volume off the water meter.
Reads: 2501.23 ft³
